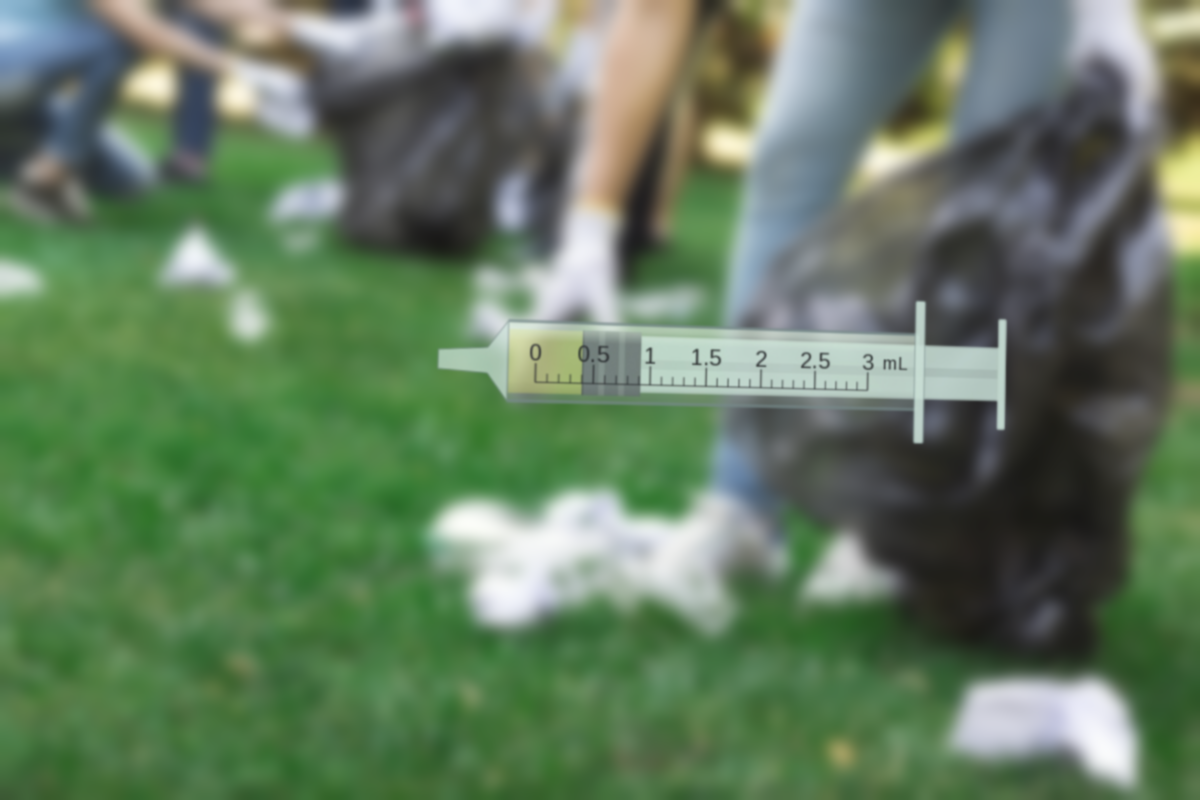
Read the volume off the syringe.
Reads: 0.4 mL
